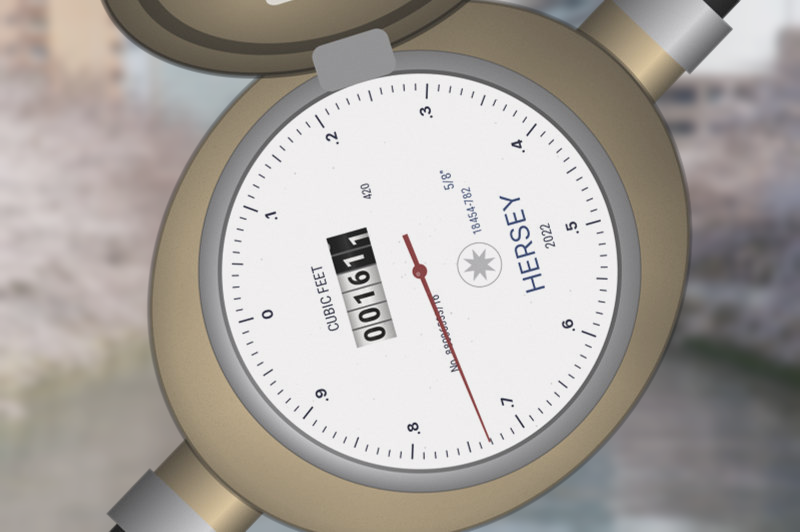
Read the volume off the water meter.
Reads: 1610.73 ft³
